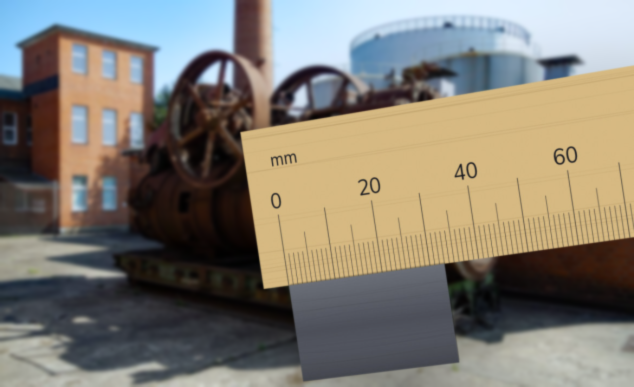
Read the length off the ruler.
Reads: 33 mm
